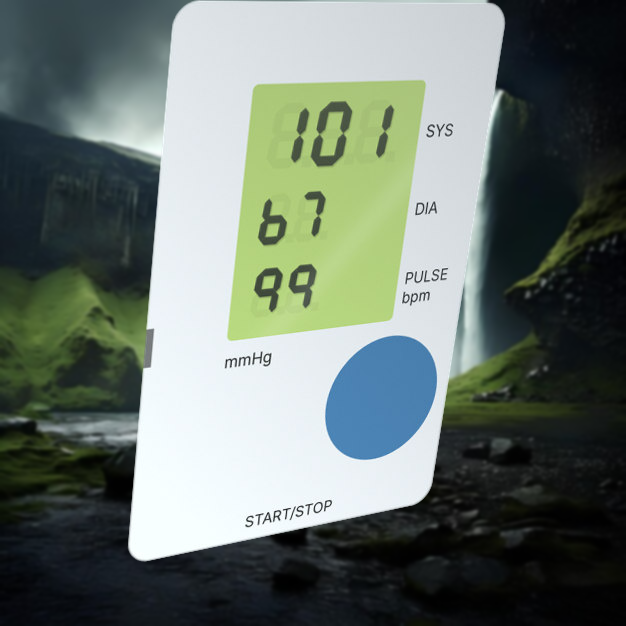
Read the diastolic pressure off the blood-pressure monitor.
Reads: 67 mmHg
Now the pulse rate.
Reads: 99 bpm
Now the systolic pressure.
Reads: 101 mmHg
